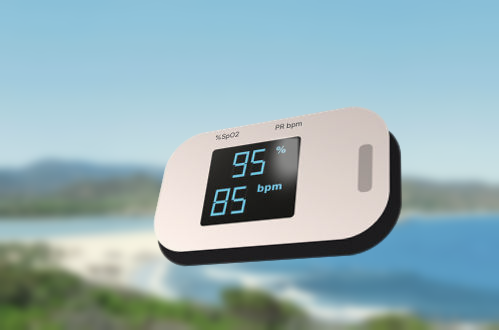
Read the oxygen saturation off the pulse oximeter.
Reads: 95 %
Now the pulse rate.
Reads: 85 bpm
